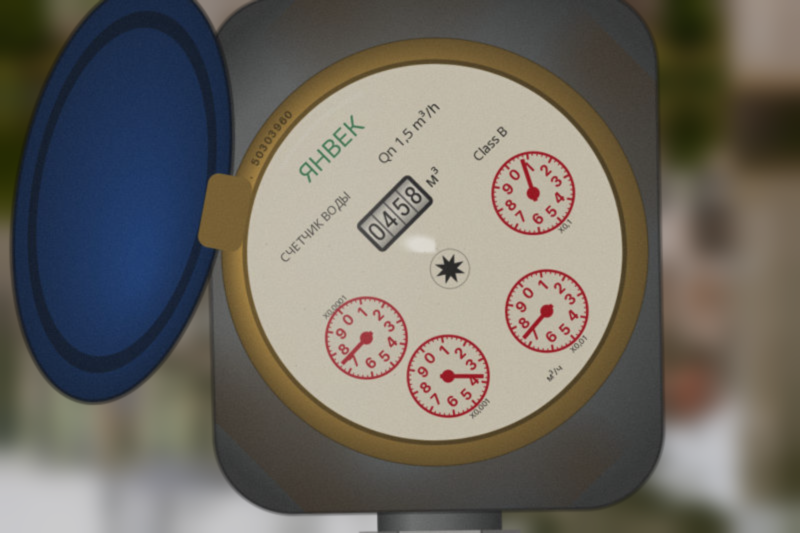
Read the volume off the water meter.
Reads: 458.0737 m³
